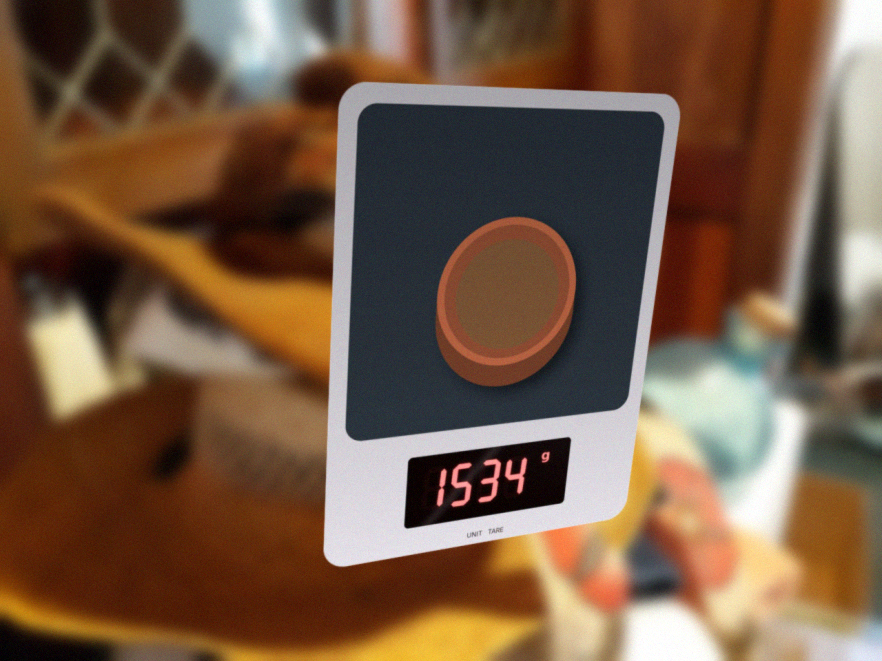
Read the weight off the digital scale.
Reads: 1534 g
